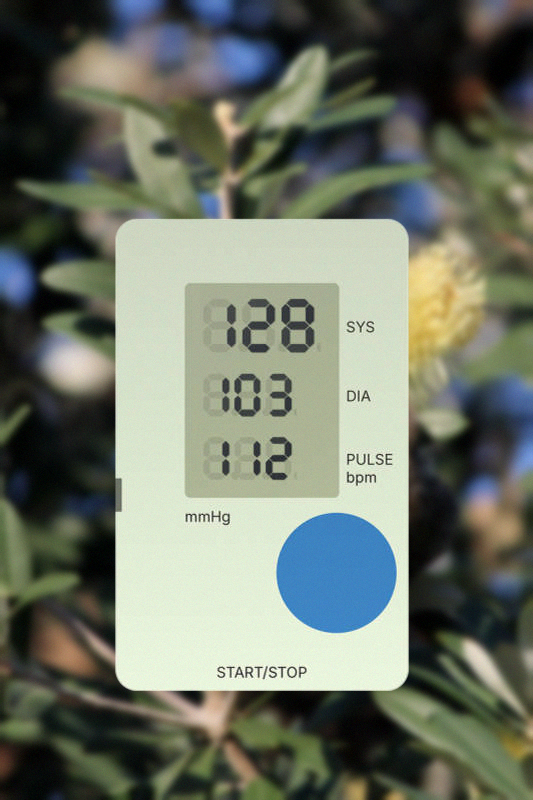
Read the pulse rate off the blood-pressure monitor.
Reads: 112 bpm
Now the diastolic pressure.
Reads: 103 mmHg
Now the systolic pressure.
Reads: 128 mmHg
